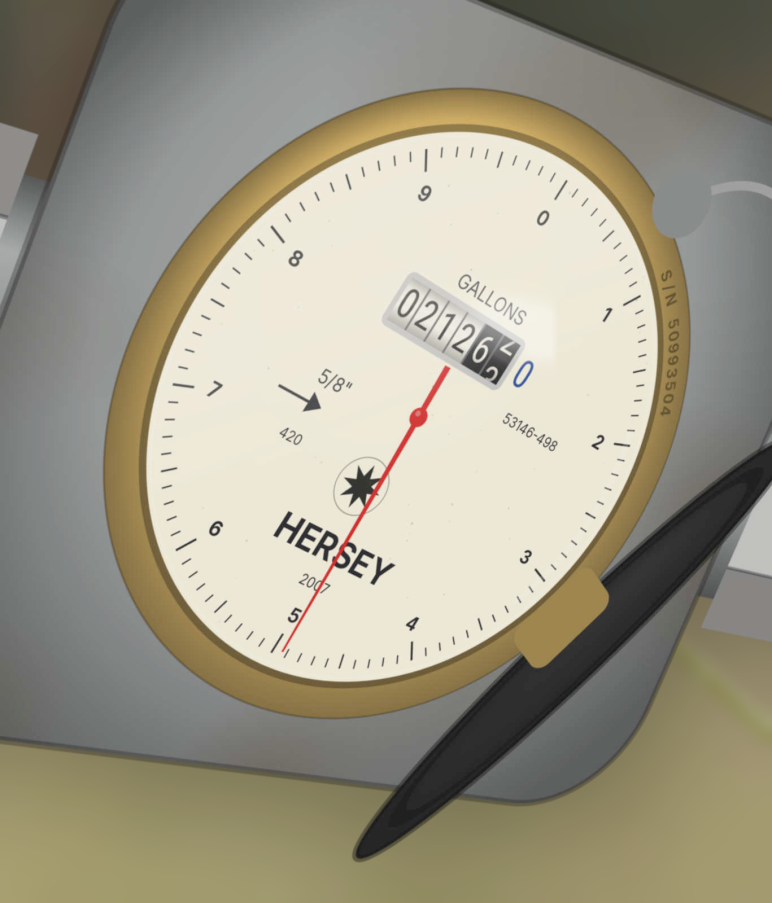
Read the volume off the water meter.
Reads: 212624.9 gal
